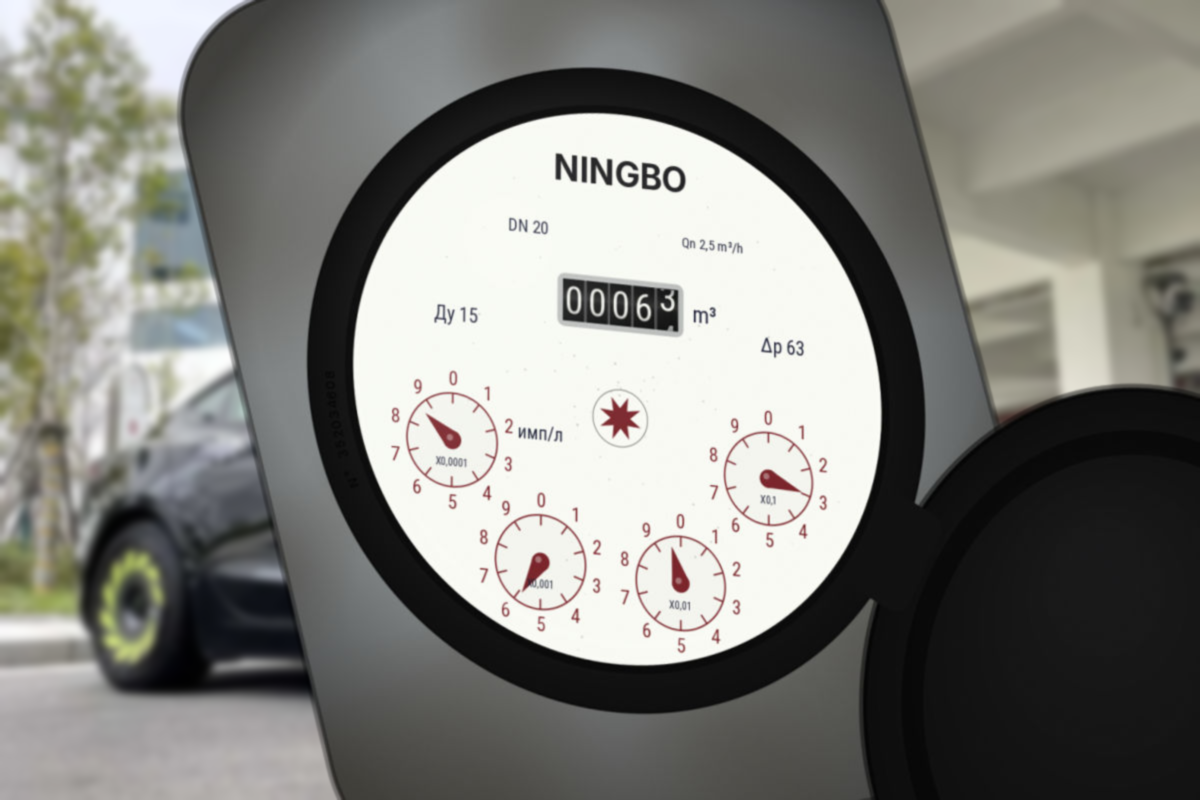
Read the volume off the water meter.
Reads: 63.2958 m³
